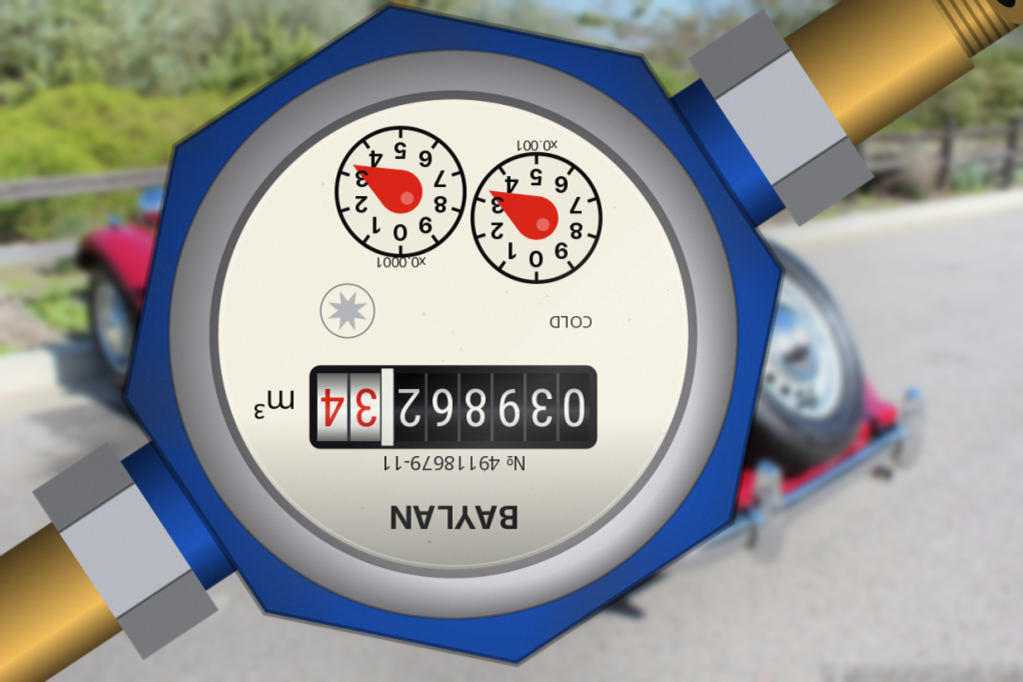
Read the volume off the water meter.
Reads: 39862.3433 m³
